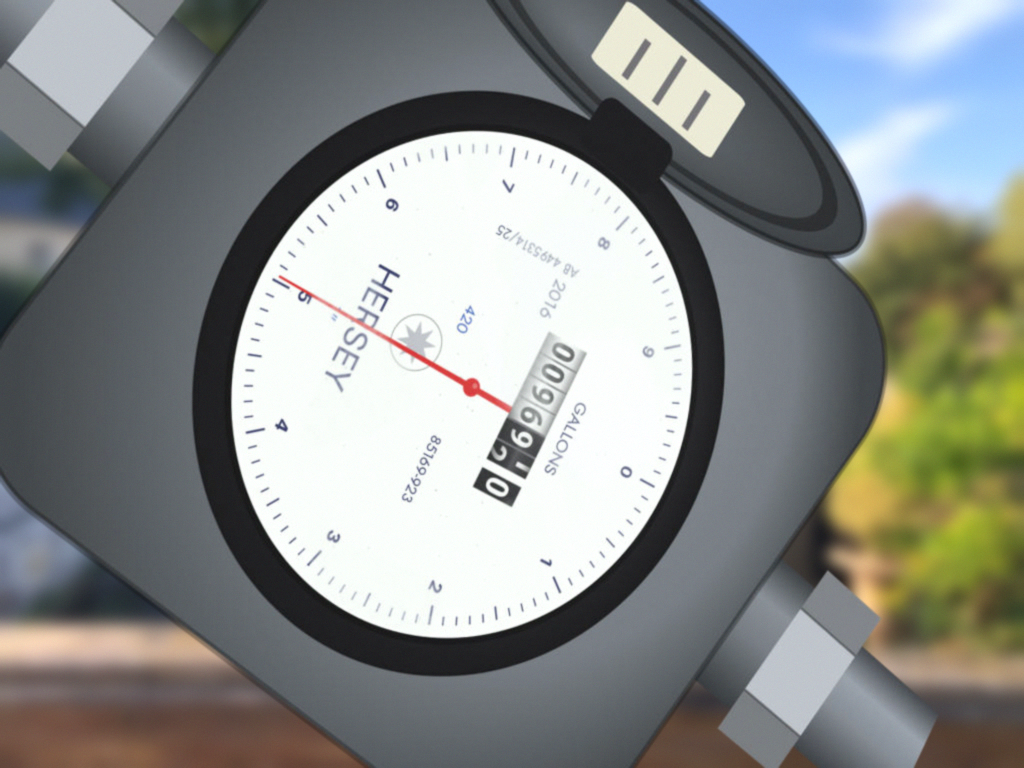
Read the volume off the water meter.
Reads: 96915.0 gal
